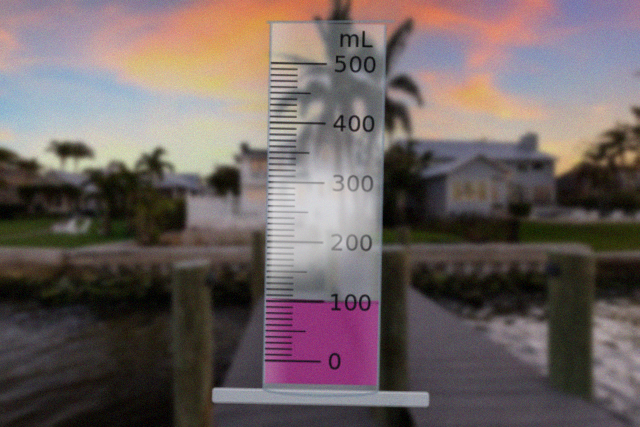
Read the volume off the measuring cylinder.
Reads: 100 mL
